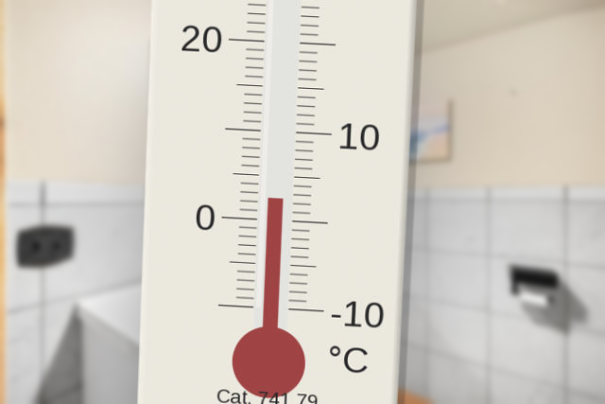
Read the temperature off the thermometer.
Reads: 2.5 °C
